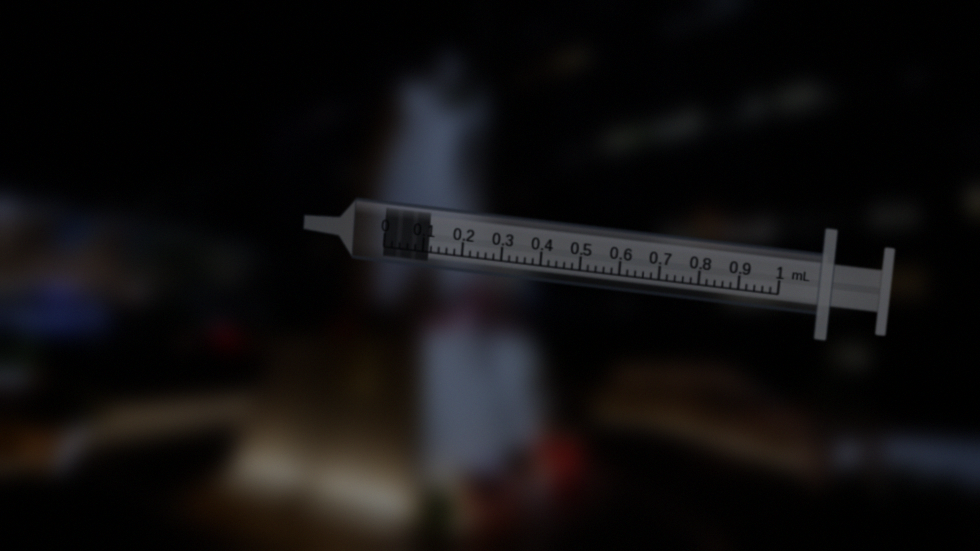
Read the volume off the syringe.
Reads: 0 mL
